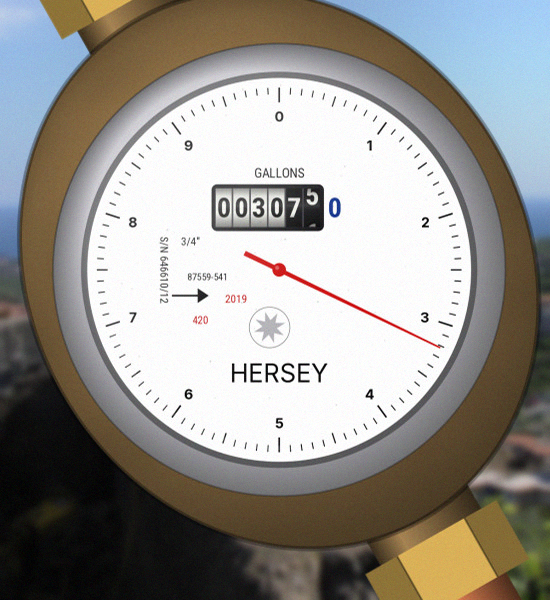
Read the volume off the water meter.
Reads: 30753.2 gal
